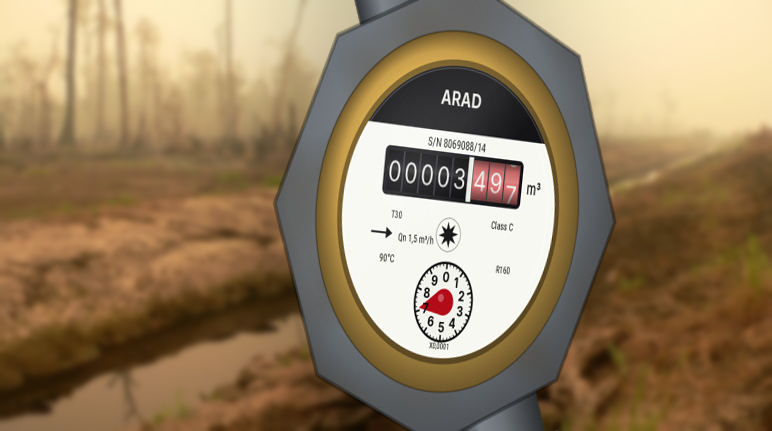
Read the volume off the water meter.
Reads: 3.4967 m³
